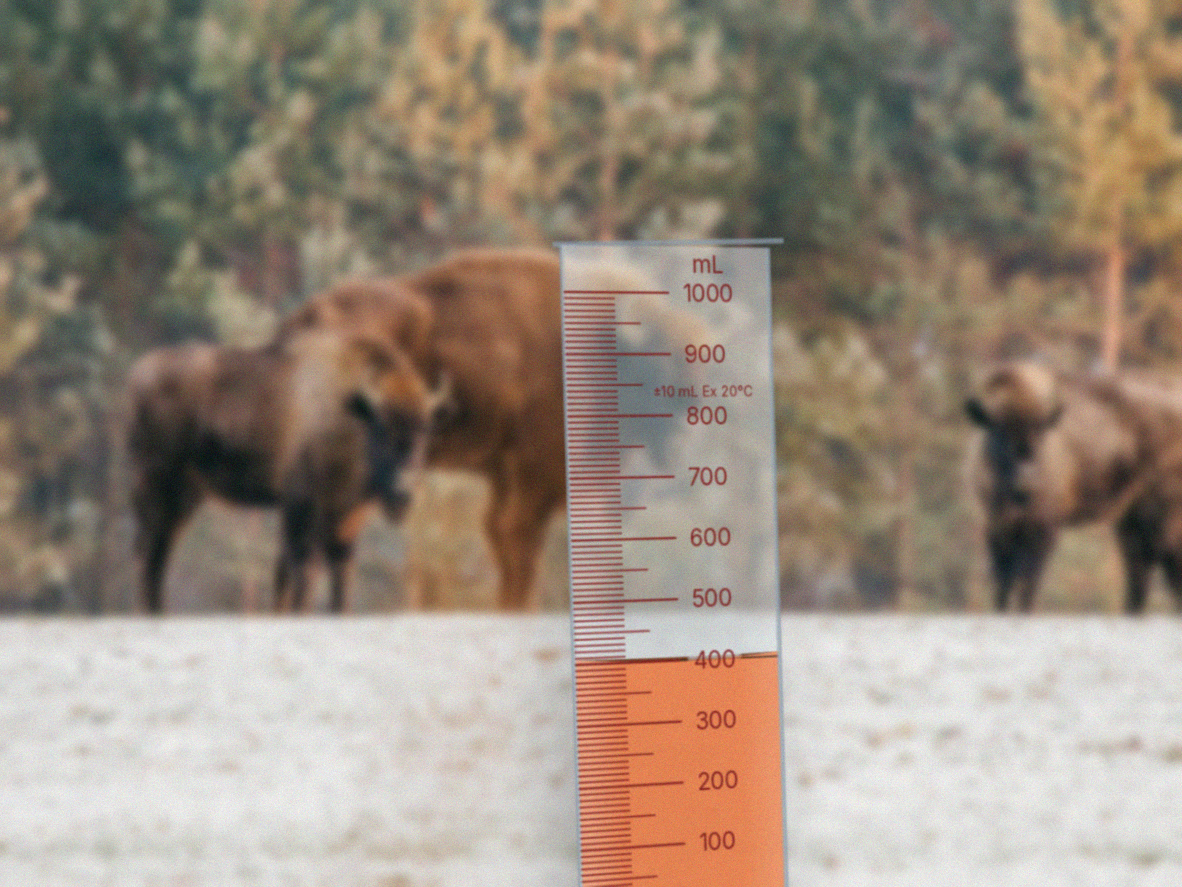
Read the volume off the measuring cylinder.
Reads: 400 mL
